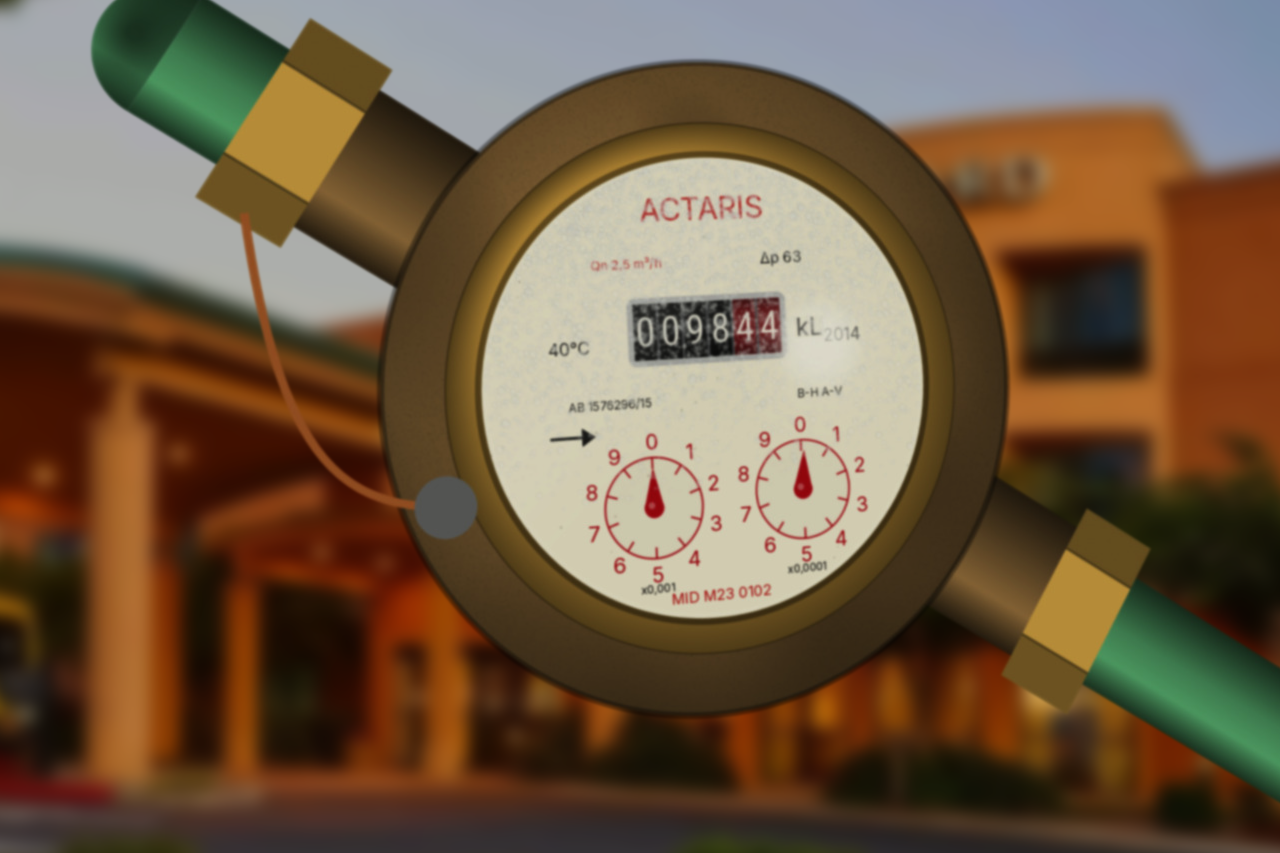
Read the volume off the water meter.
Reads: 98.4400 kL
